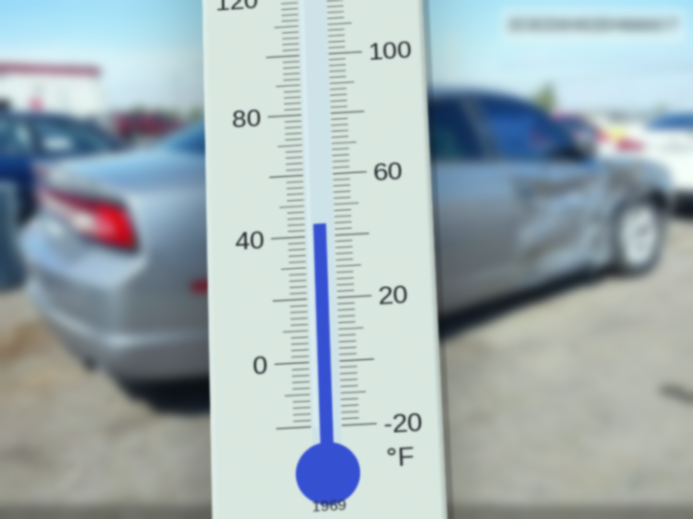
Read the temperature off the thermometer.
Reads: 44 °F
